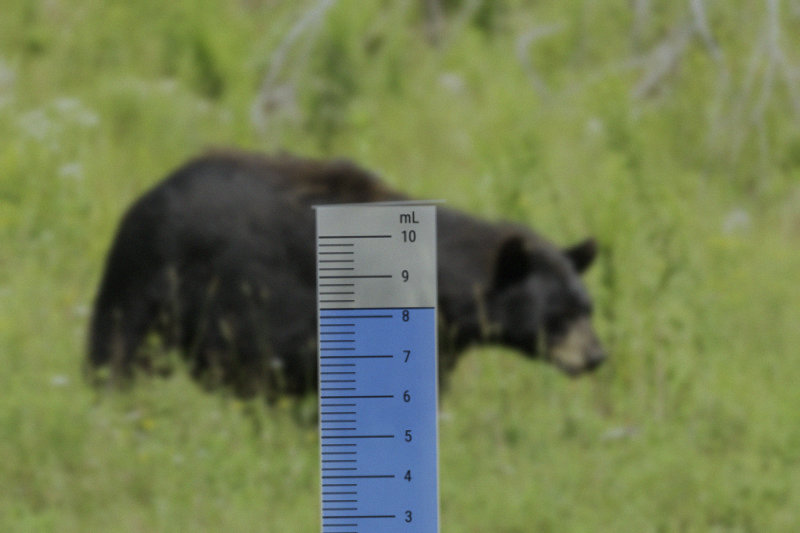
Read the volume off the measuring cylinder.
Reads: 8.2 mL
